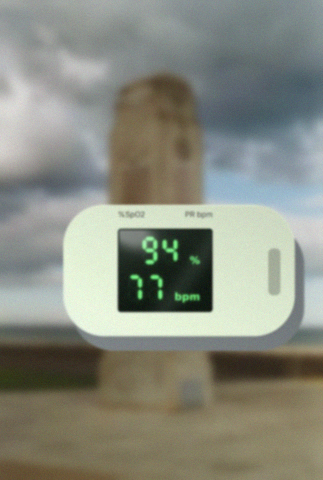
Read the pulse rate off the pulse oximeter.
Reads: 77 bpm
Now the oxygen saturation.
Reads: 94 %
